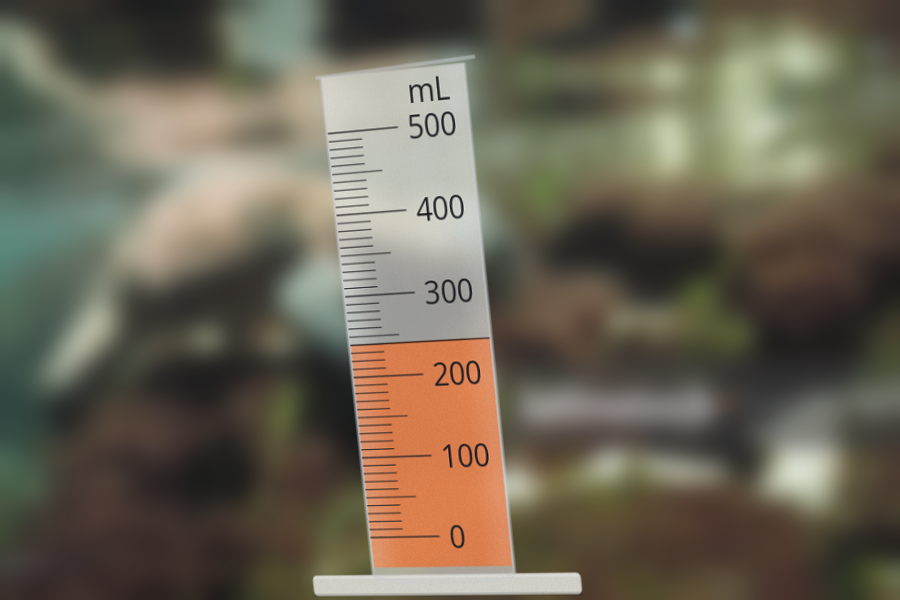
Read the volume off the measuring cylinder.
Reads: 240 mL
